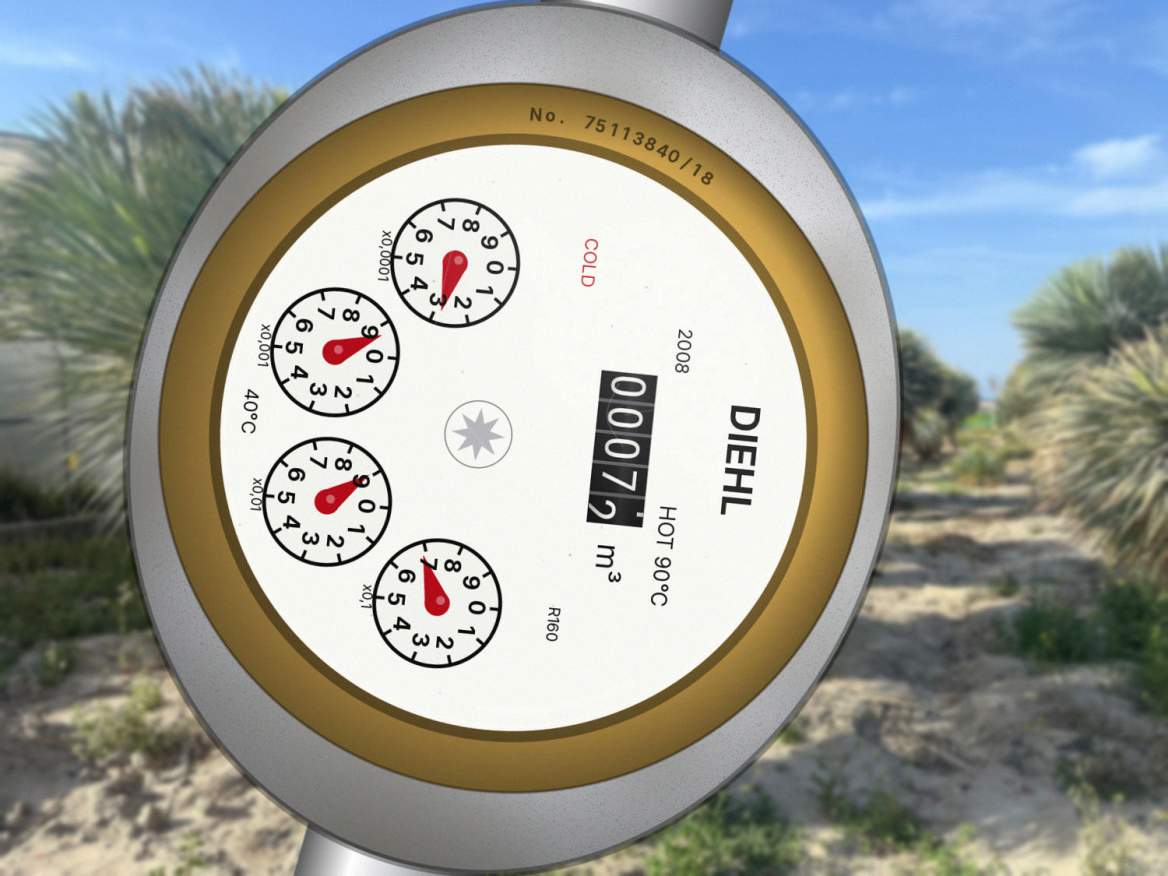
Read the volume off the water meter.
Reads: 71.6892 m³
